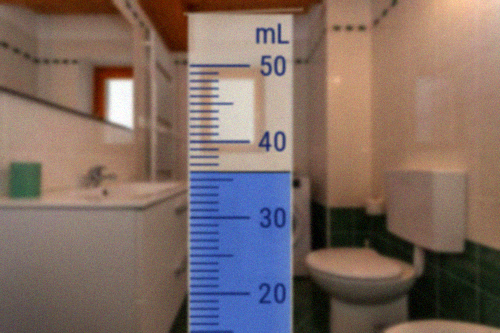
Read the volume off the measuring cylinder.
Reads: 36 mL
